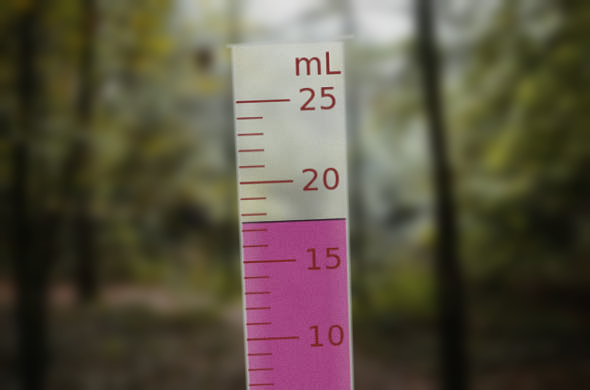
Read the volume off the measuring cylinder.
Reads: 17.5 mL
